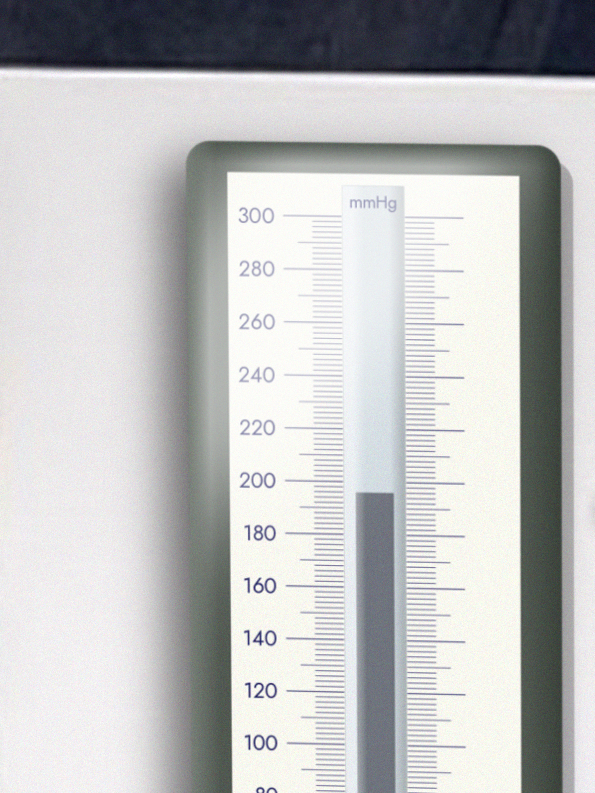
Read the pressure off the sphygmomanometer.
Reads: 196 mmHg
